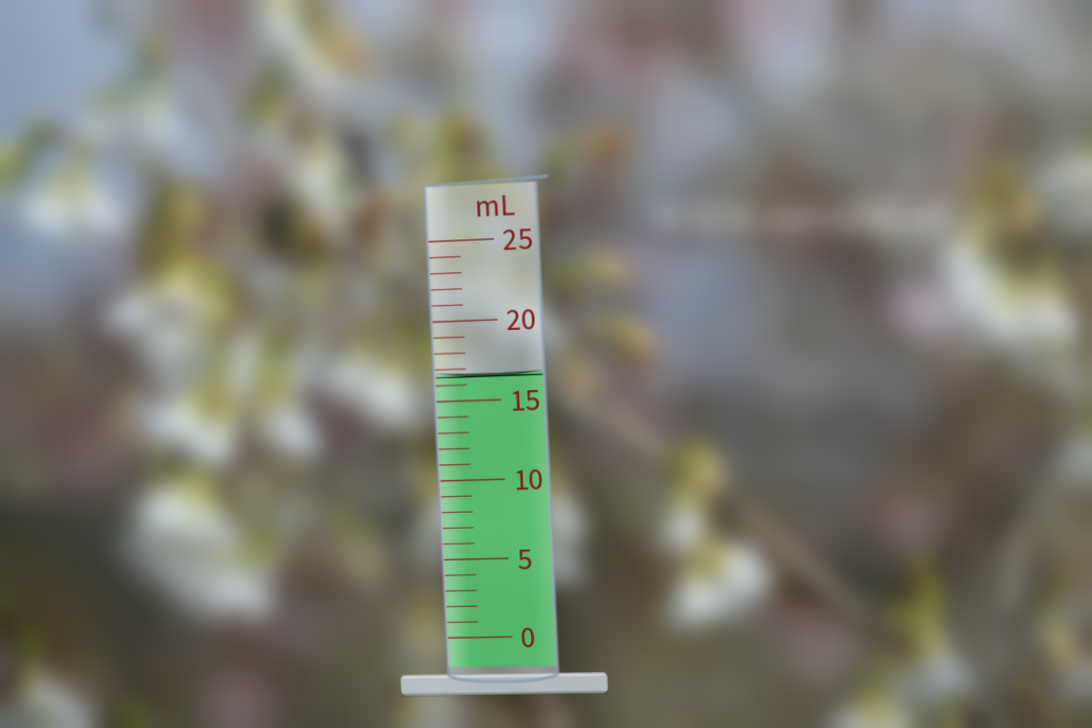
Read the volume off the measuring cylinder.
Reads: 16.5 mL
